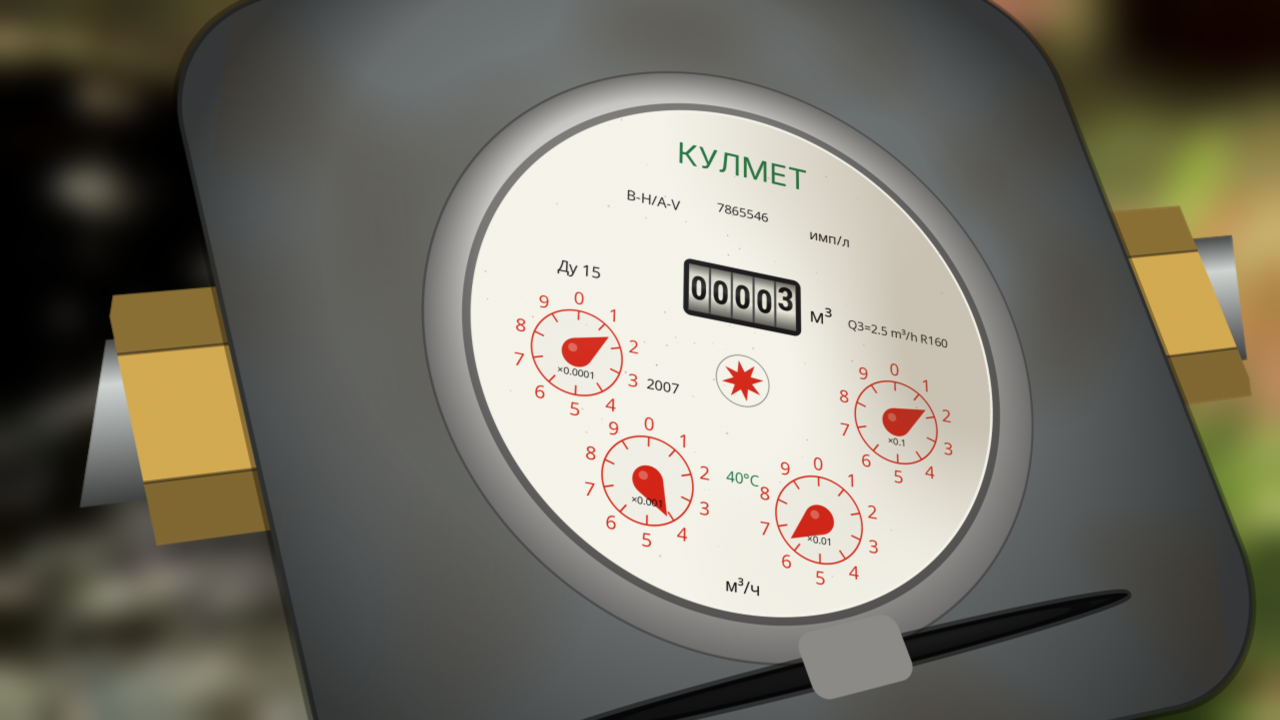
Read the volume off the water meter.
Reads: 3.1641 m³
